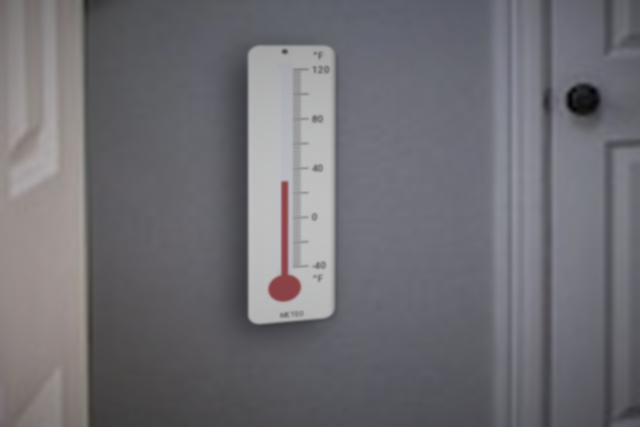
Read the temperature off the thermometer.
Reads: 30 °F
